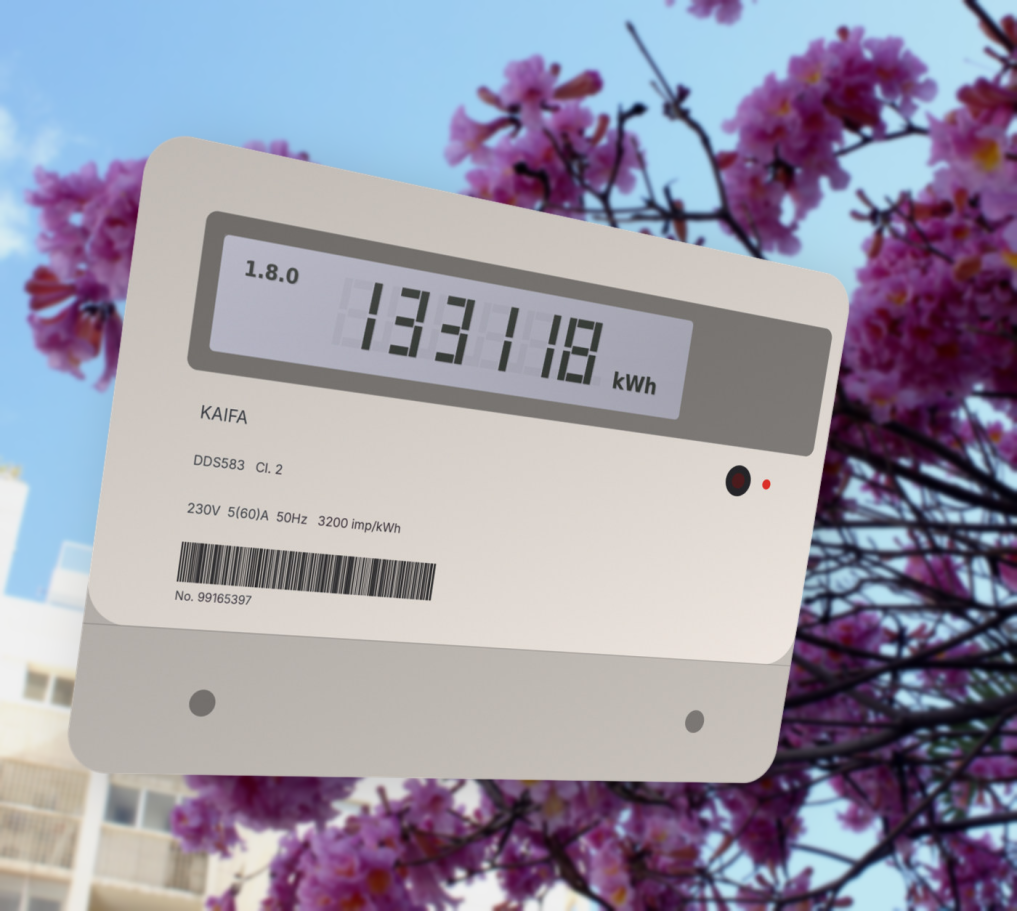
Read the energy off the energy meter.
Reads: 133118 kWh
